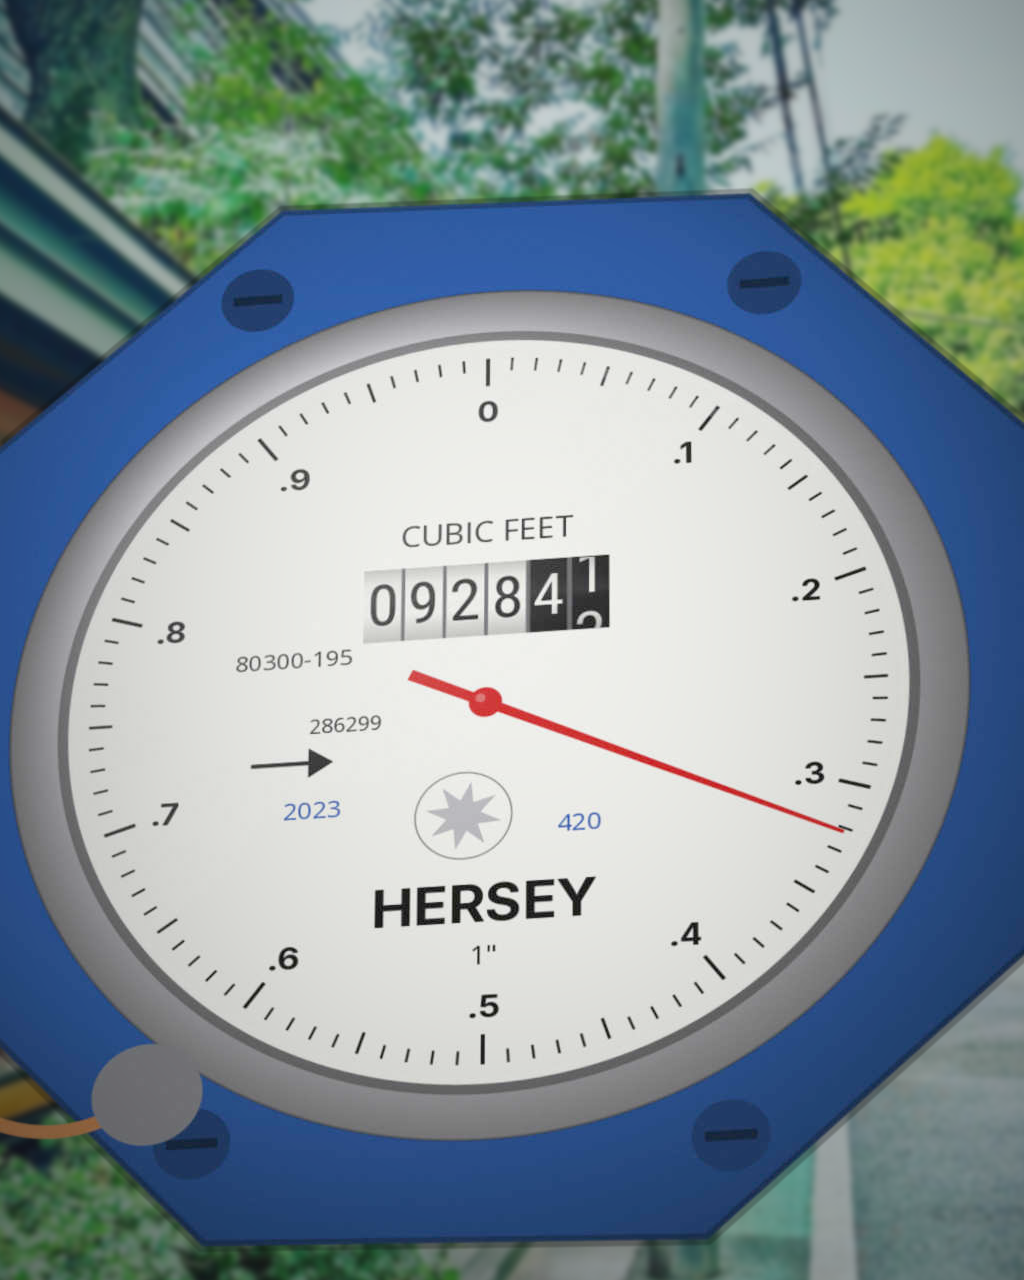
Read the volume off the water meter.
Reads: 92841.32 ft³
